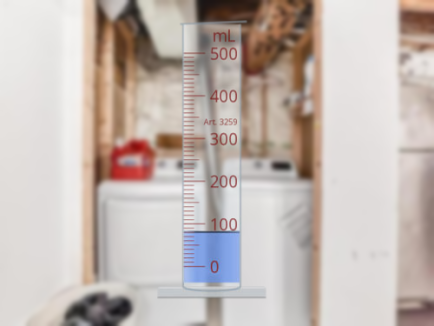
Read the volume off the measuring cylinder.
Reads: 80 mL
